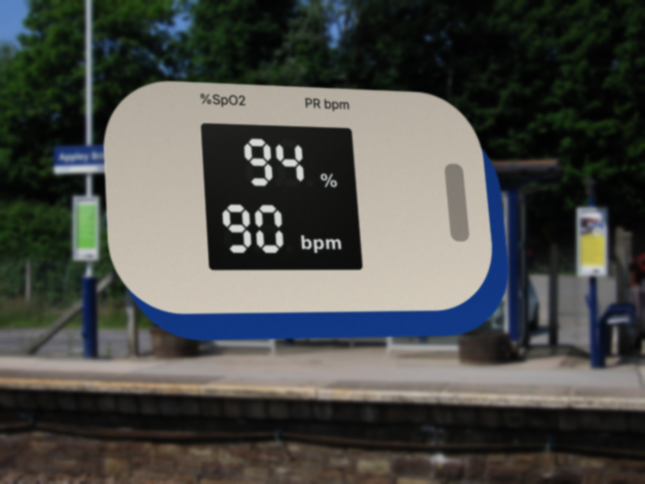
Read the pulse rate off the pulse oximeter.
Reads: 90 bpm
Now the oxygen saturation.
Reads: 94 %
